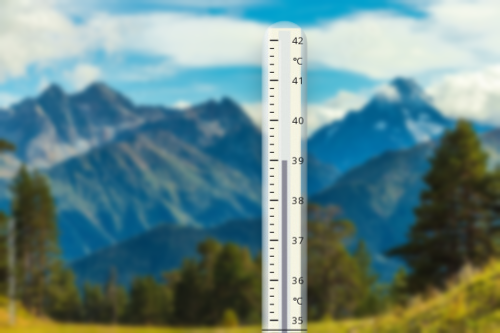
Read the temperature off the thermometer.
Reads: 39 °C
